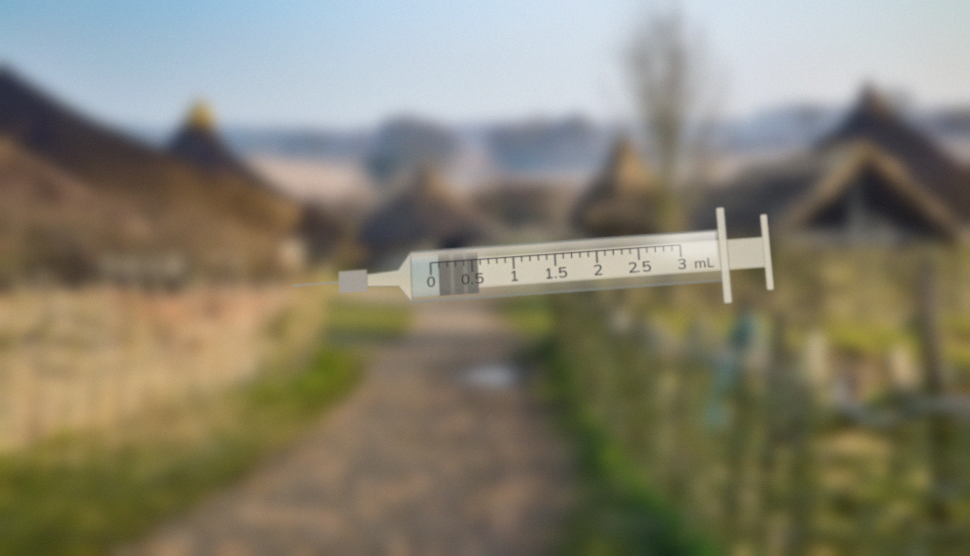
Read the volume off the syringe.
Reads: 0.1 mL
